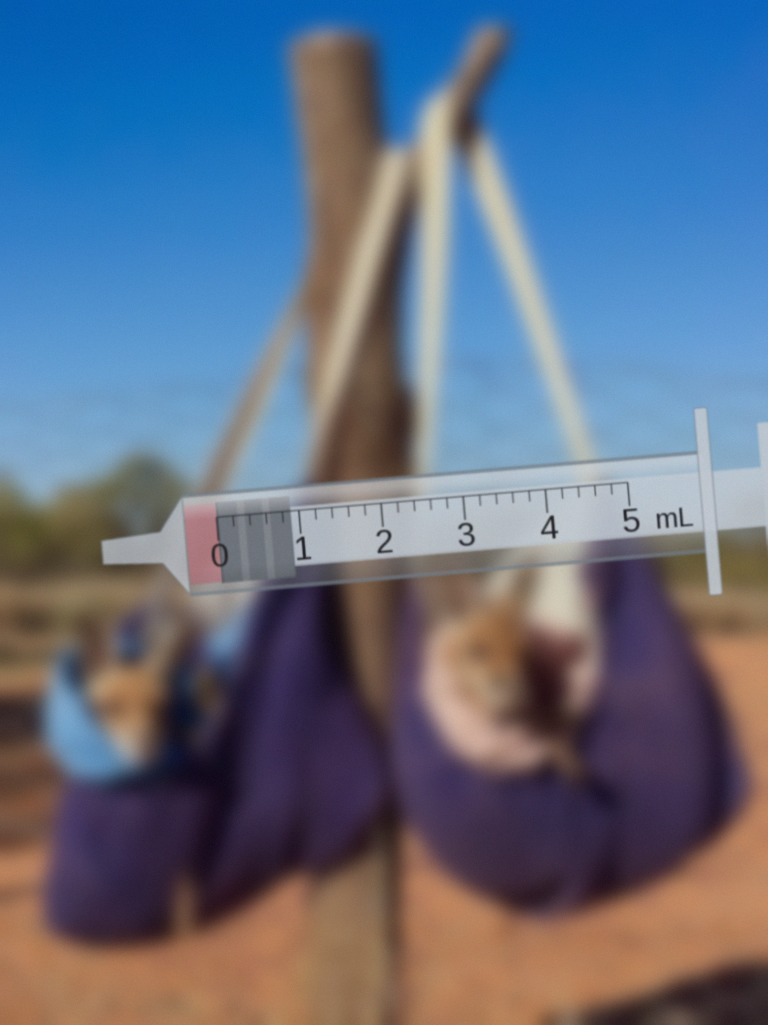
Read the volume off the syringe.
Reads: 0 mL
